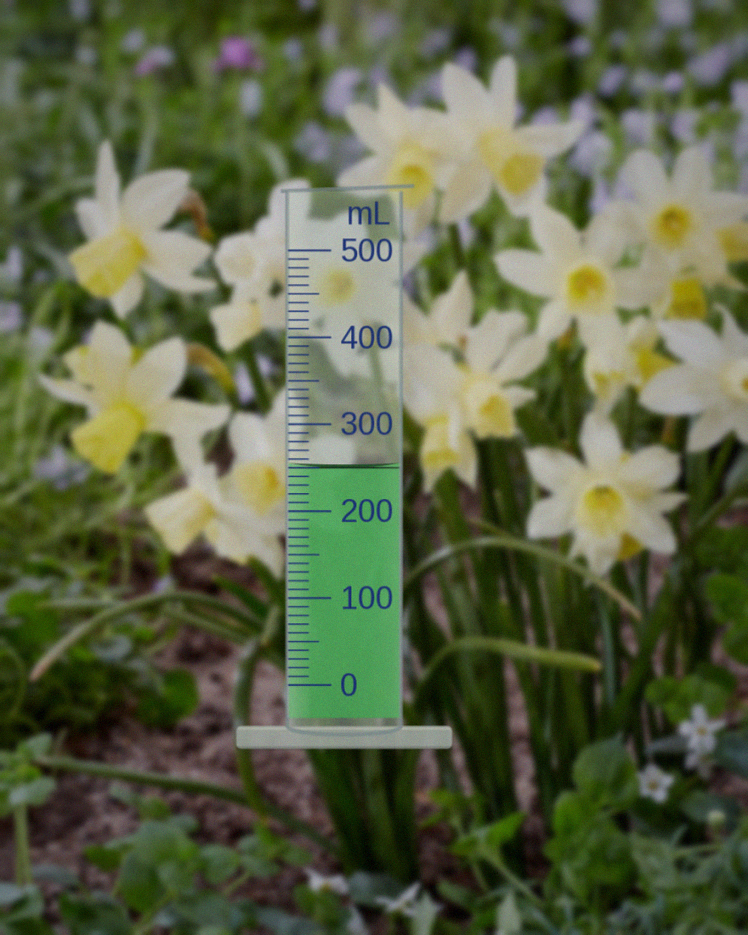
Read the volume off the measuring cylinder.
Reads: 250 mL
